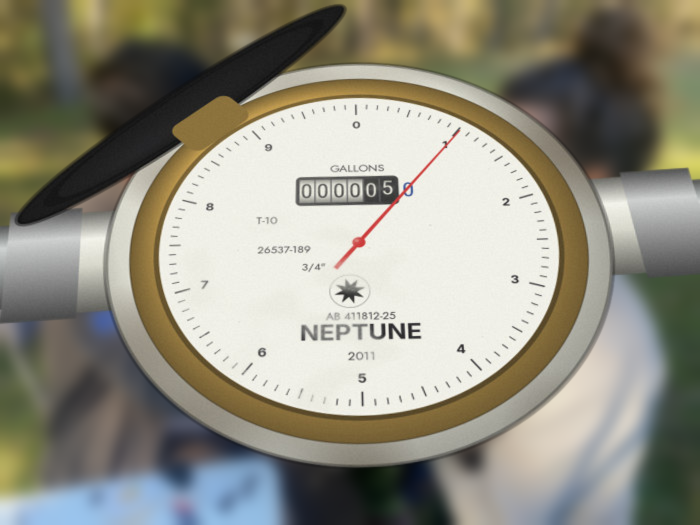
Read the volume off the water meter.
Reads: 51.0 gal
